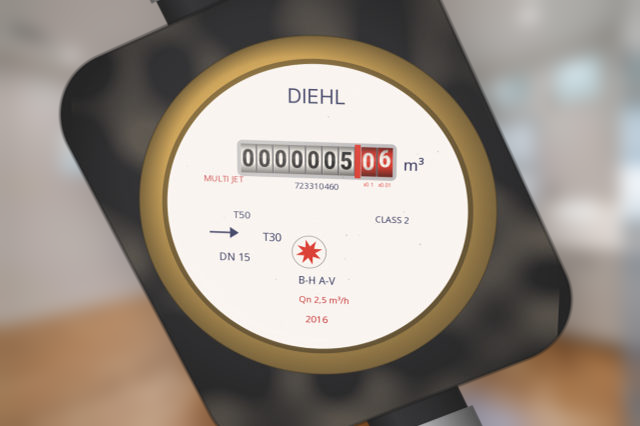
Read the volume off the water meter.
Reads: 5.06 m³
